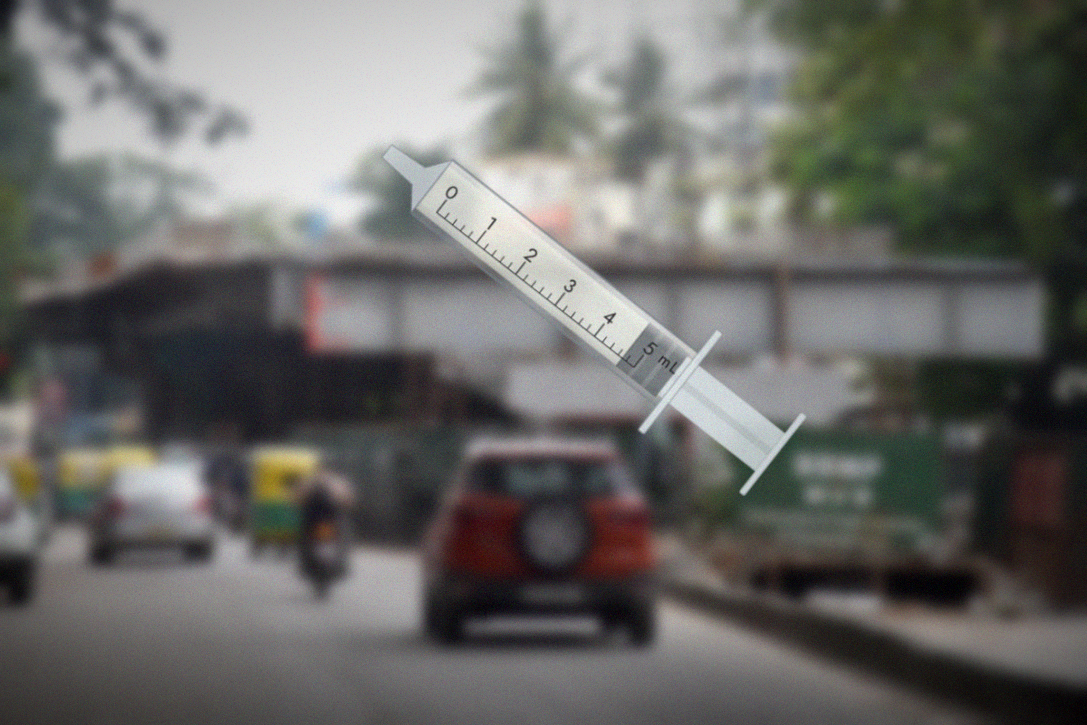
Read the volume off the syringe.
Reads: 4.7 mL
